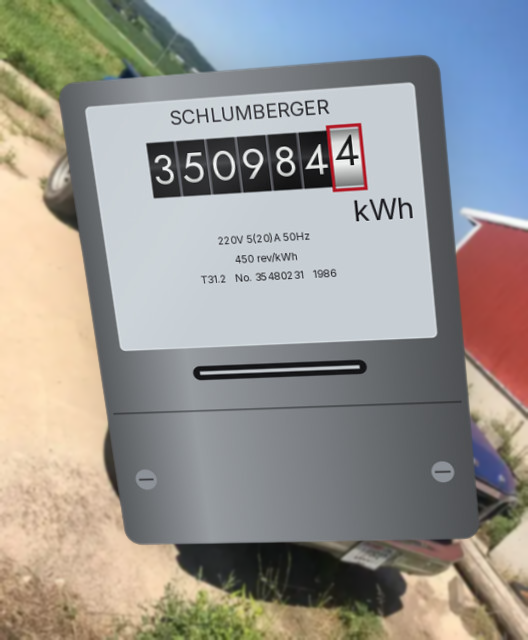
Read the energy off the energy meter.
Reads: 350984.4 kWh
